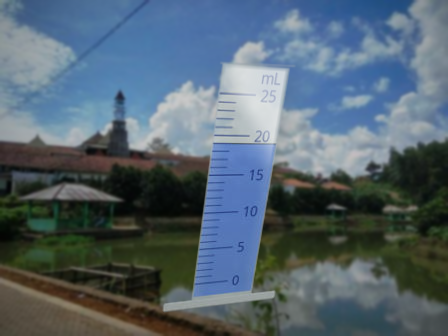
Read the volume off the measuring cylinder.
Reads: 19 mL
